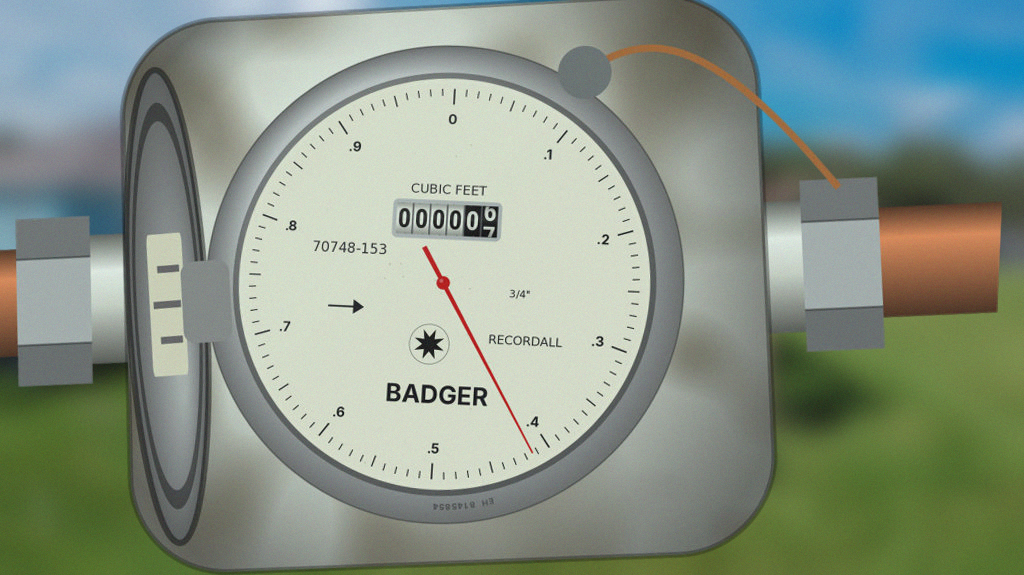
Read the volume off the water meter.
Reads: 6.41 ft³
